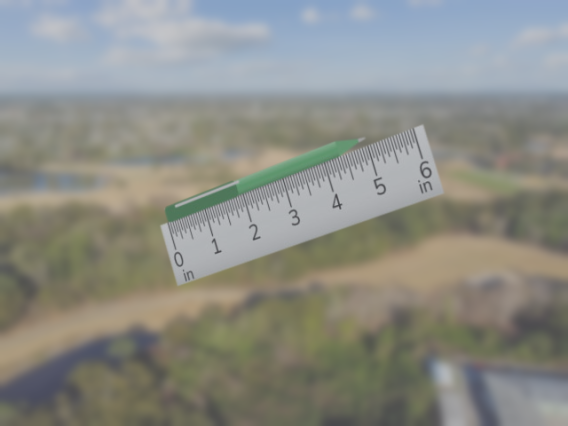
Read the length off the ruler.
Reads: 5 in
